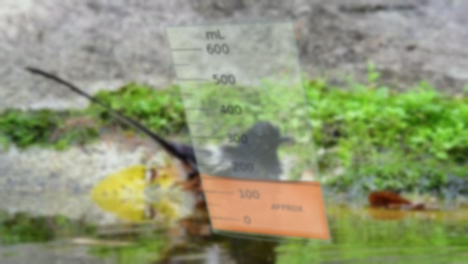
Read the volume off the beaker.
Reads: 150 mL
